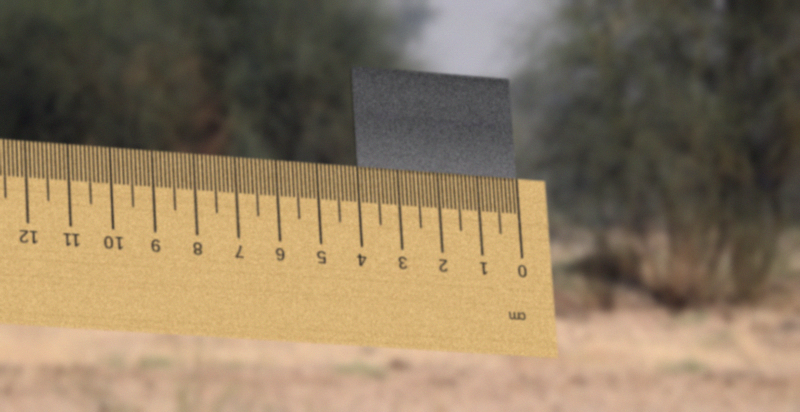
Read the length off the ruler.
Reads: 4 cm
